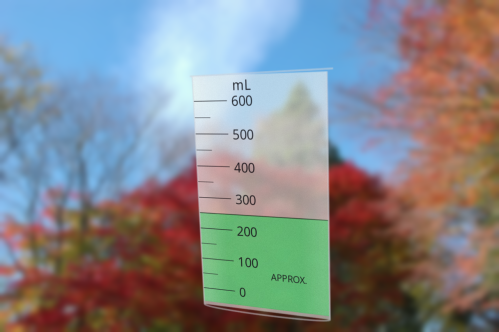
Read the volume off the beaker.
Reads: 250 mL
